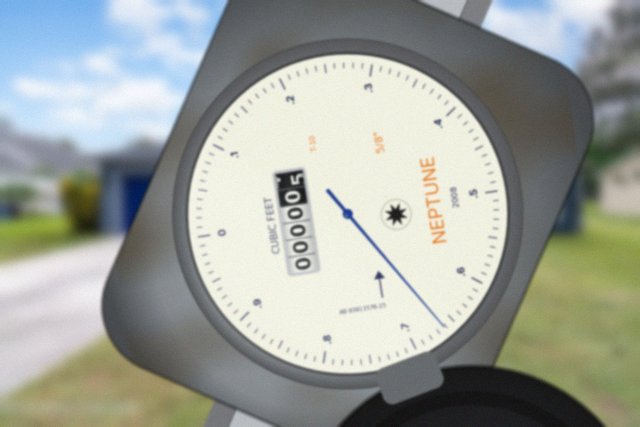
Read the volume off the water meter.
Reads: 4.66 ft³
